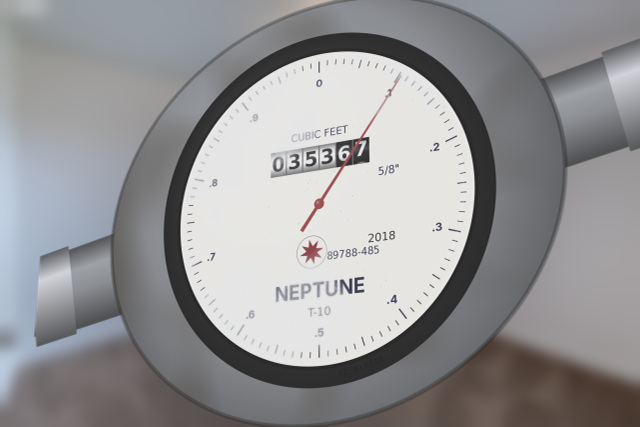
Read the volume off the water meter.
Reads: 35367.10 ft³
